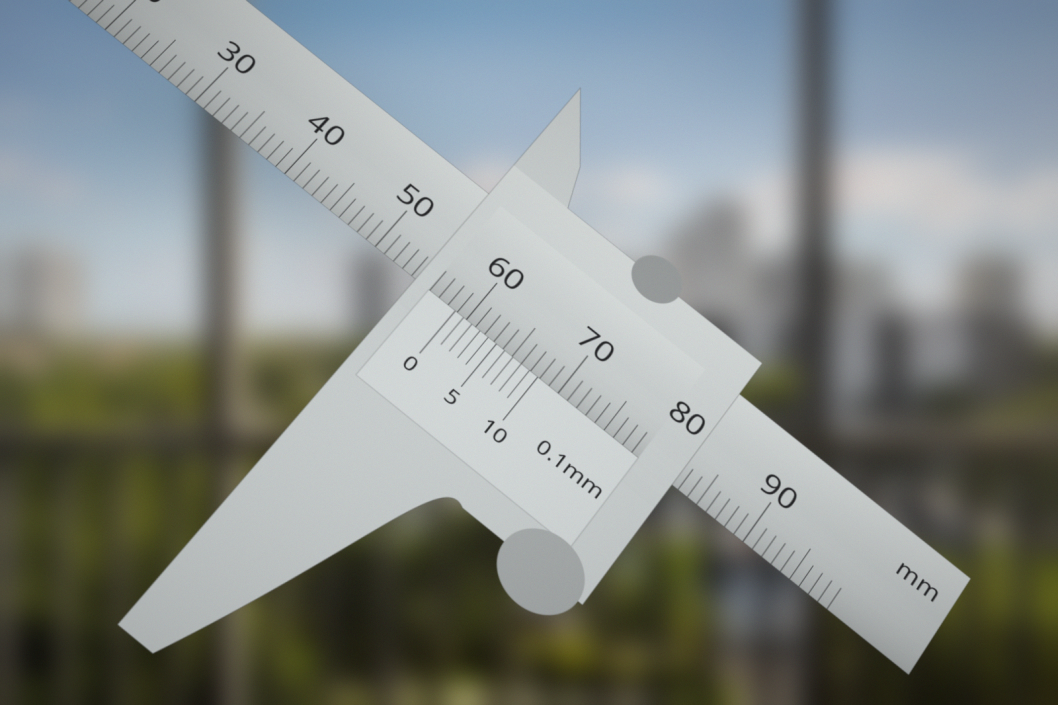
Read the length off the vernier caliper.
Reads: 58.8 mm
